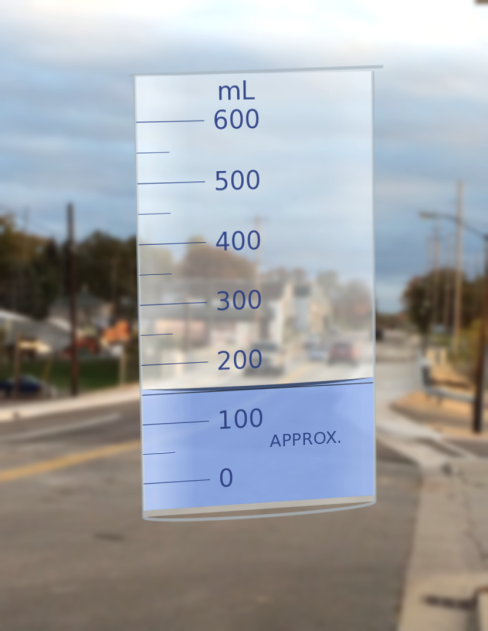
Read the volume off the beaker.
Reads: 150 mL
